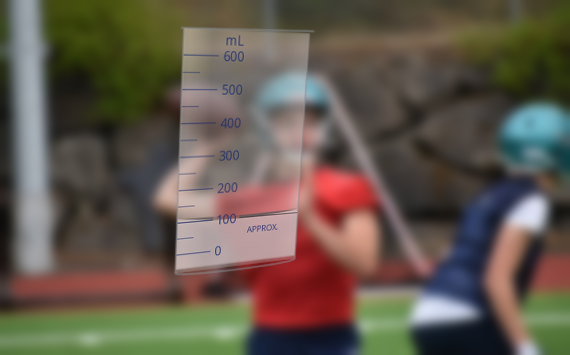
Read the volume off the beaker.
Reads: 100 mL
